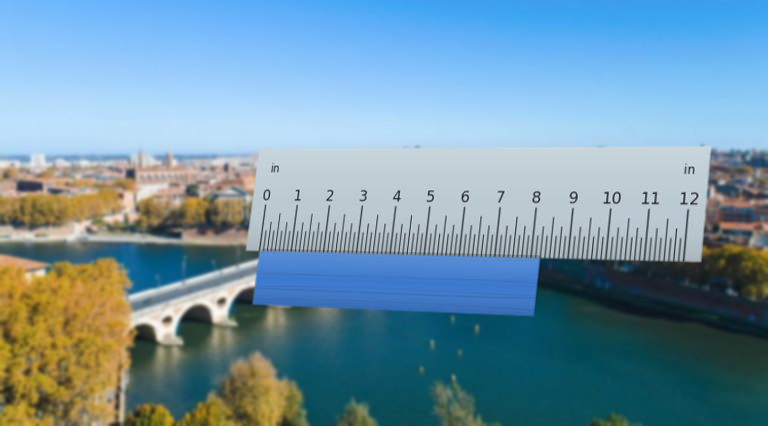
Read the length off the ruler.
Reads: 8.25 in
